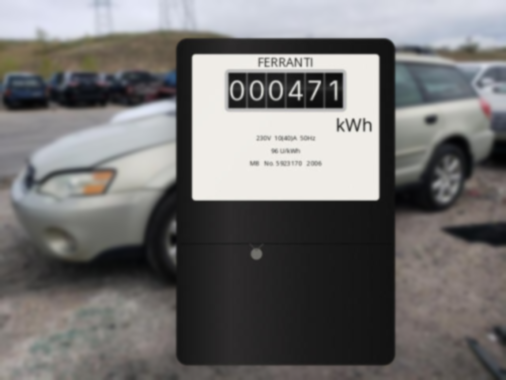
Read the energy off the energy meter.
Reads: 471 kWh
